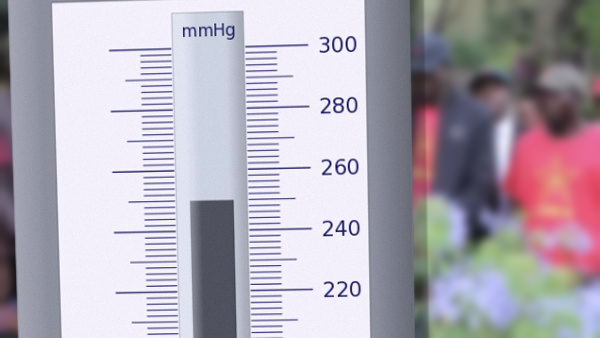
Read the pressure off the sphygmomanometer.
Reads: 250 mmHg
